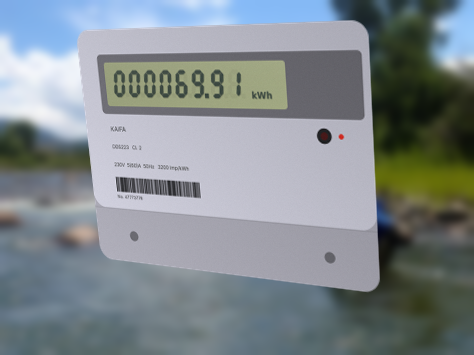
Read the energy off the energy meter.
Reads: 69.91 kWh
